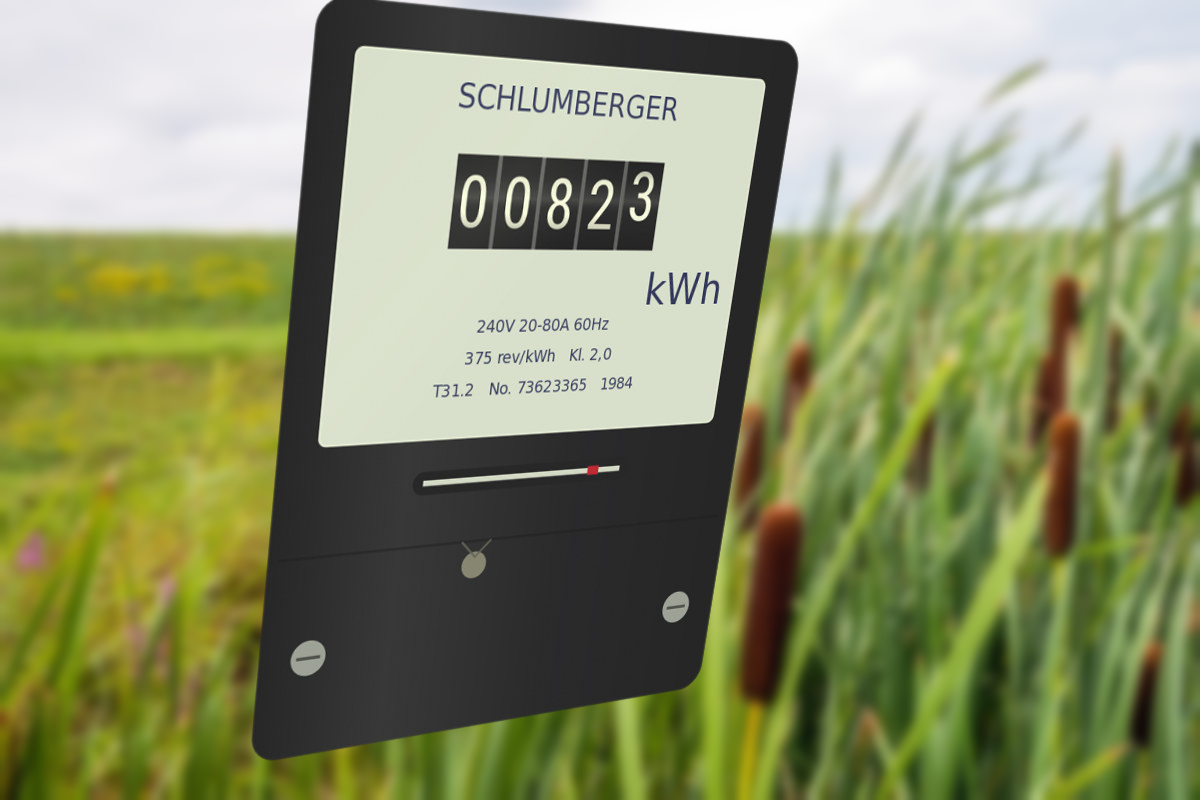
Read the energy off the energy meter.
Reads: 823 kWh
